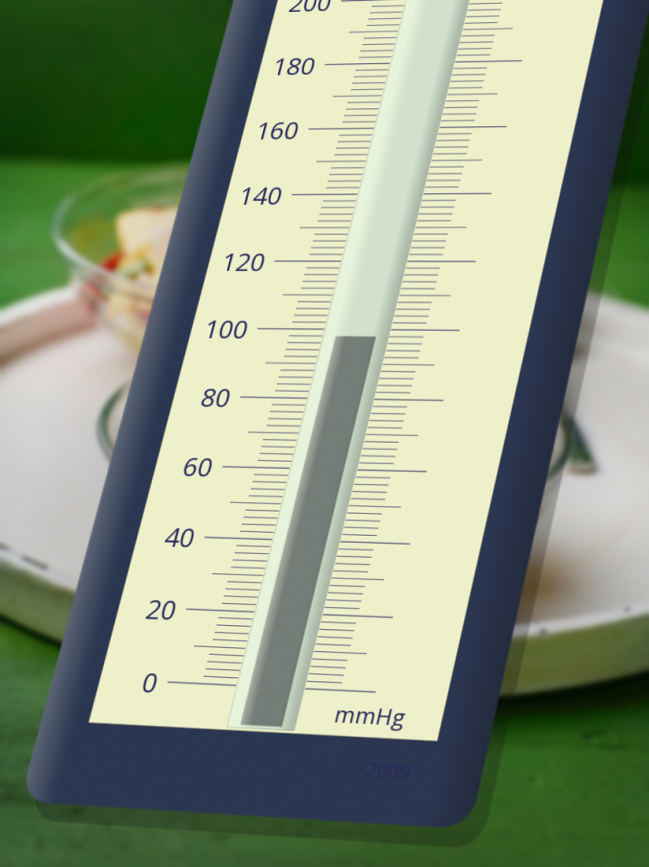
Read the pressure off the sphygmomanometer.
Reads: 98 mmHg
